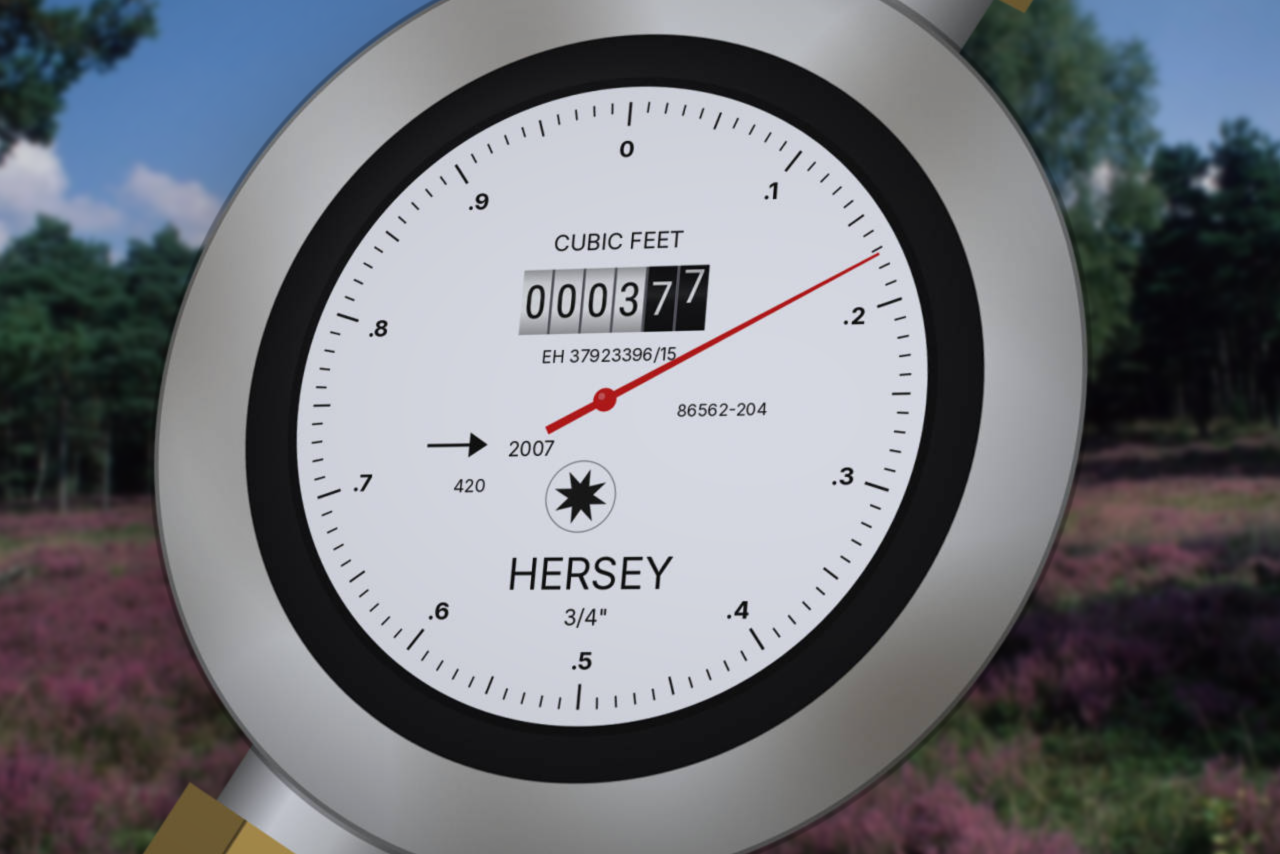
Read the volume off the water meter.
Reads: 377.17 ft³
